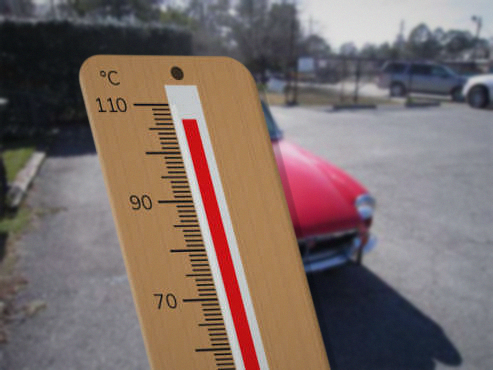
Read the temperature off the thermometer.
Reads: 107 °C
